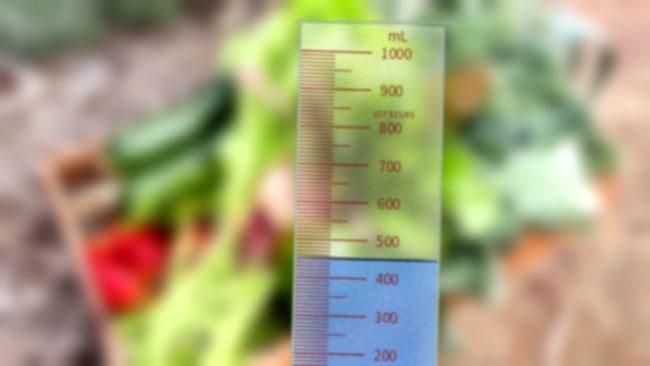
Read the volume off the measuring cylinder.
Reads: 450 mL
